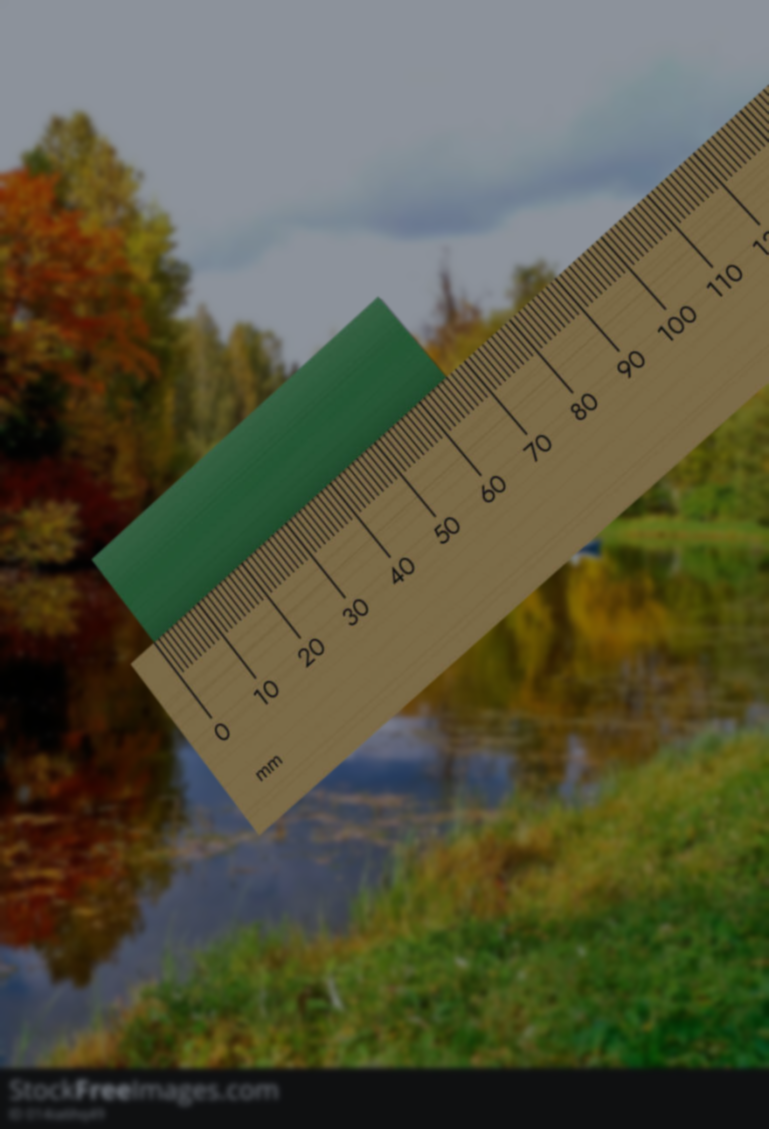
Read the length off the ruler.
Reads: 66 mm
